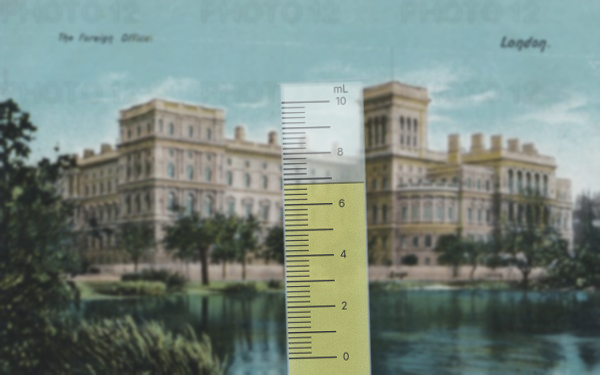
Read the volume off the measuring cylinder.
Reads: 6.8 mL
